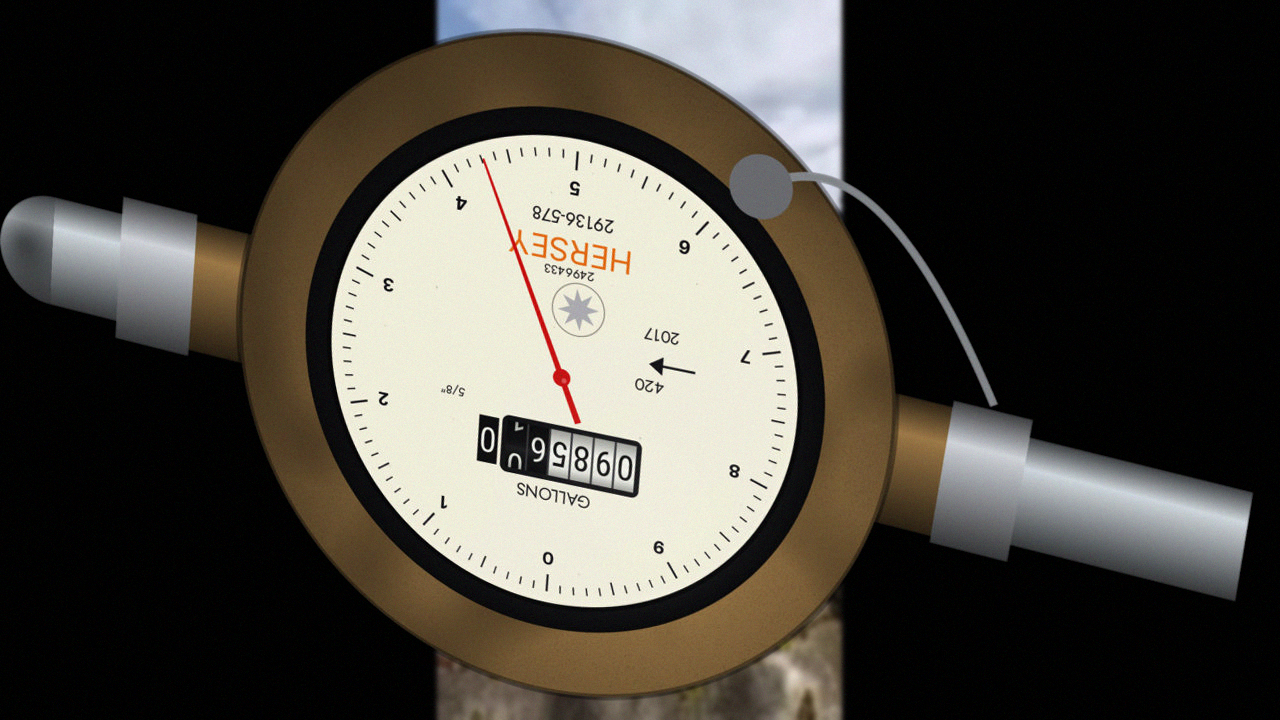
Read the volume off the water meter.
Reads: 985604.3 gal
